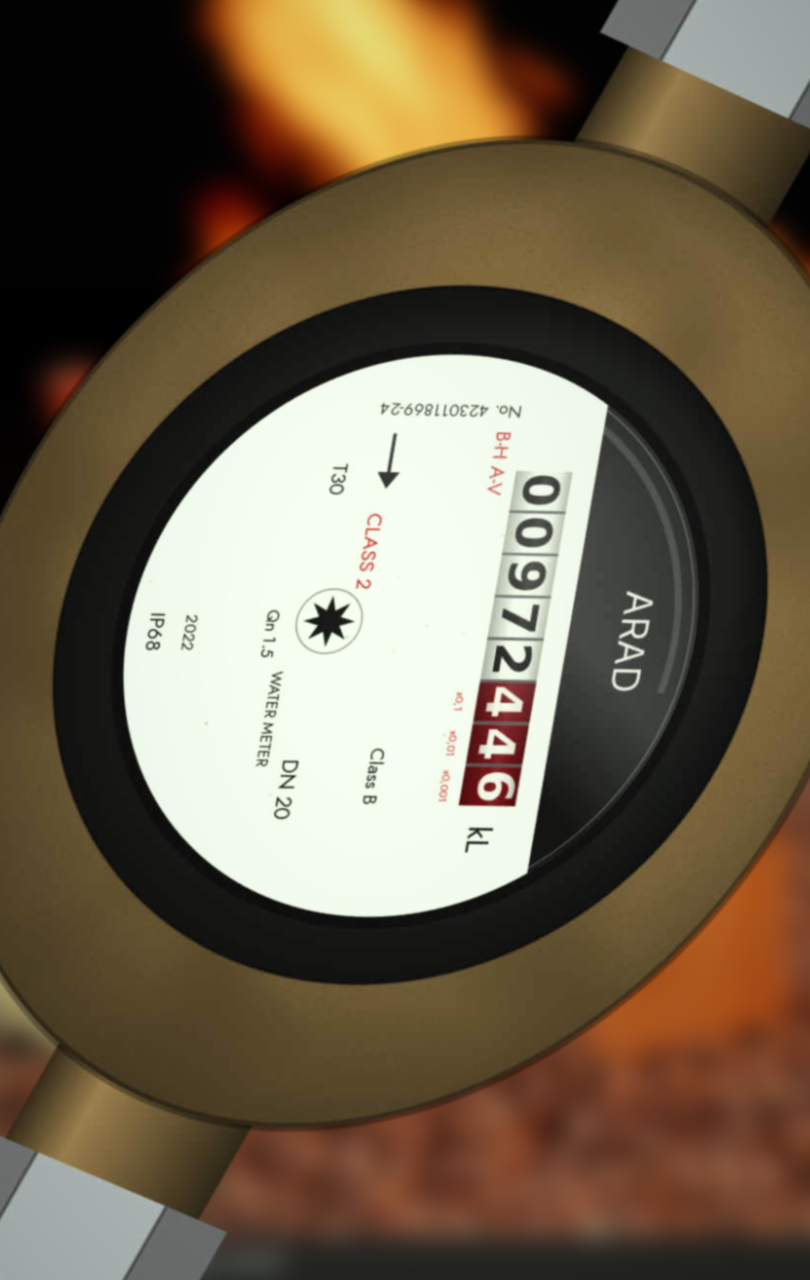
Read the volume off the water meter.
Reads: 972.446 kL
